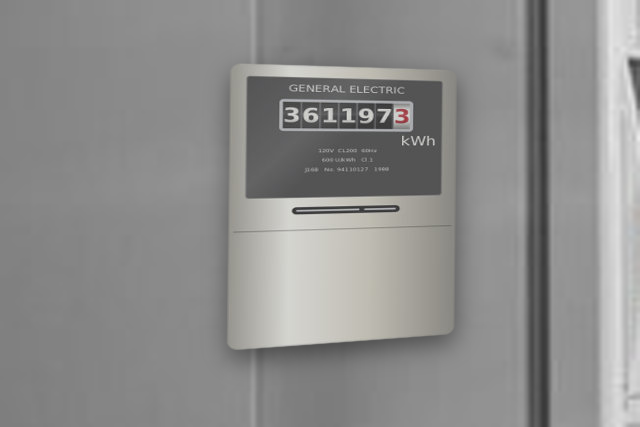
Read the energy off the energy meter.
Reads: 361197.3 kWh
